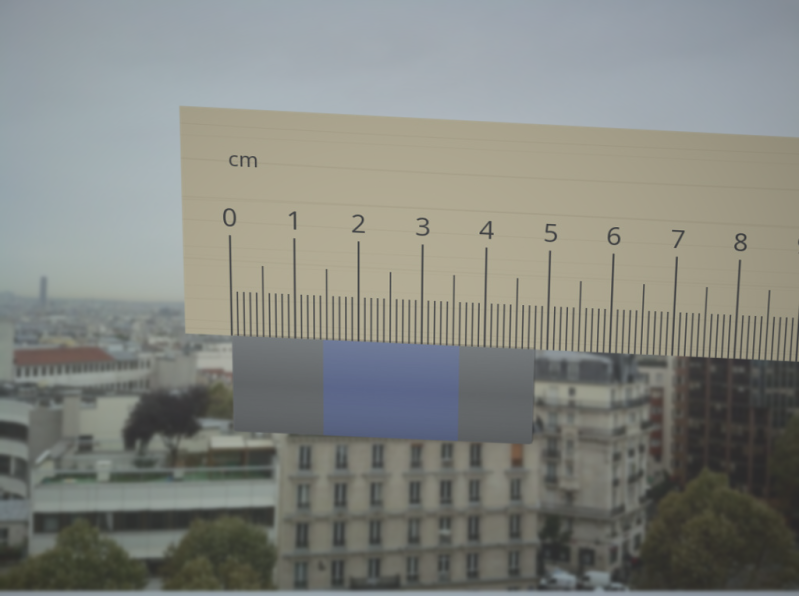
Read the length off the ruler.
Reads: 4.8 cm
